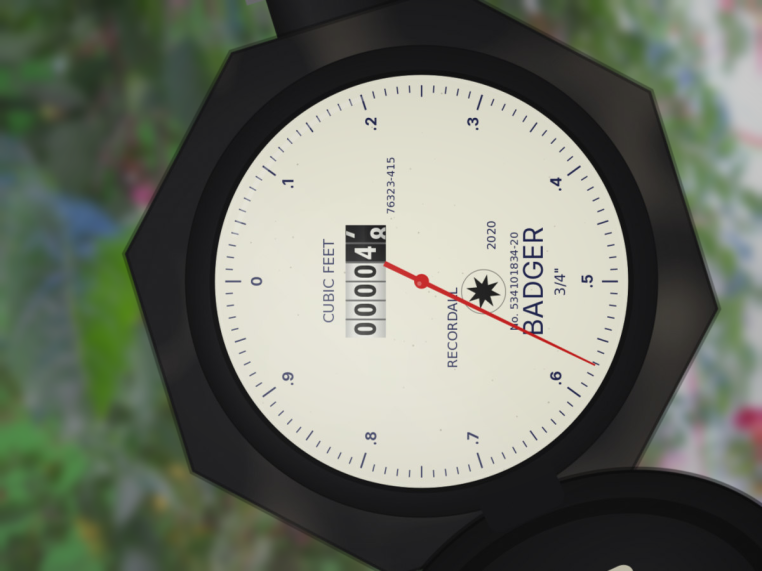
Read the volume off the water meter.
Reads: 47.57 ft³
